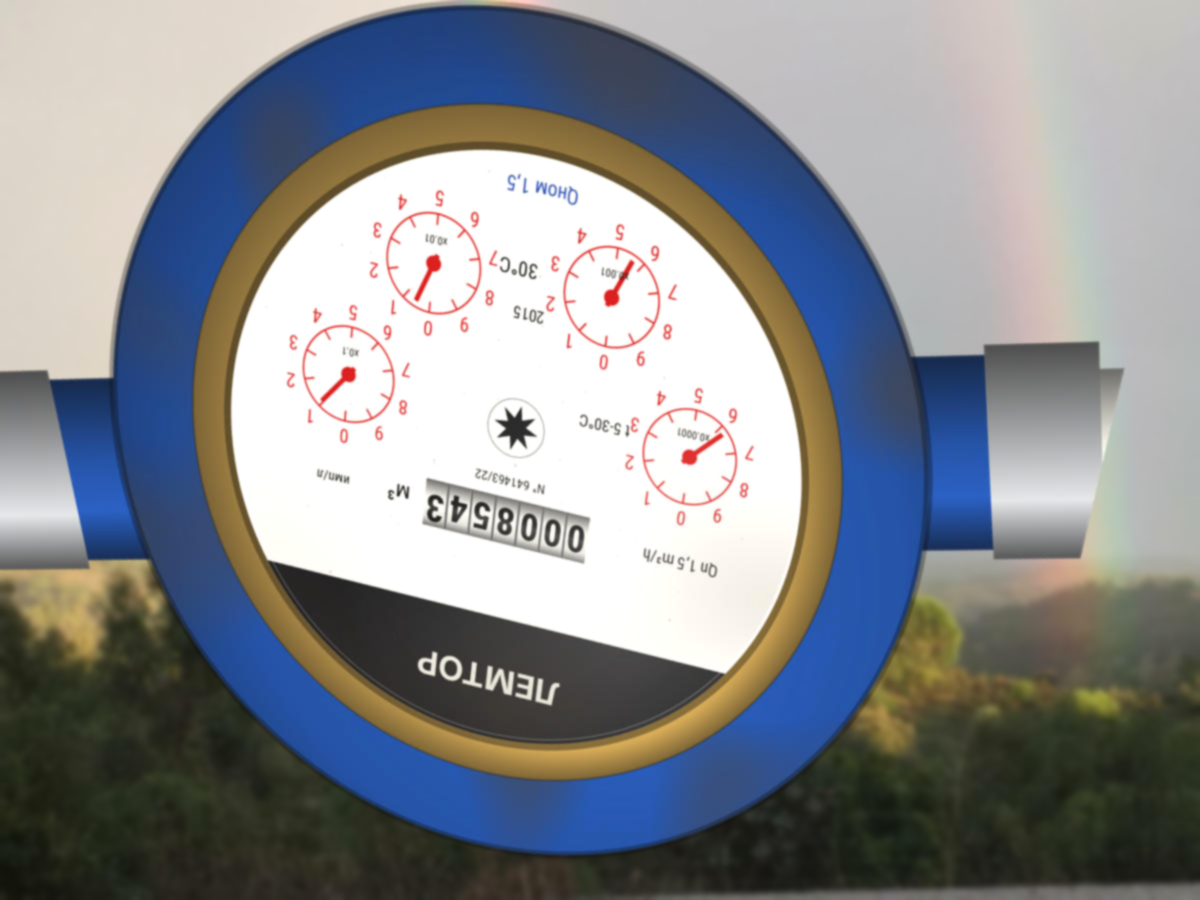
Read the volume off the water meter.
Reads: 8543.1056 m³
